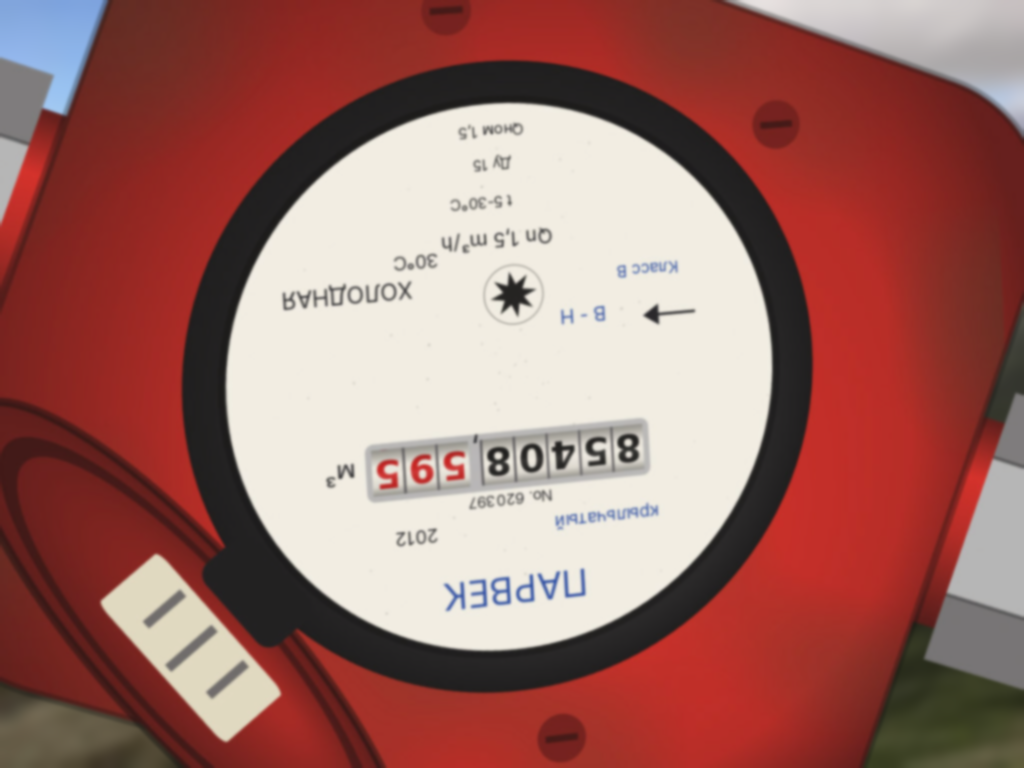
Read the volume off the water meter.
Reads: 85408.595 m³
